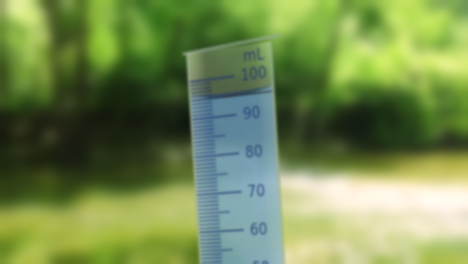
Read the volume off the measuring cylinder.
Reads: 95 mL
